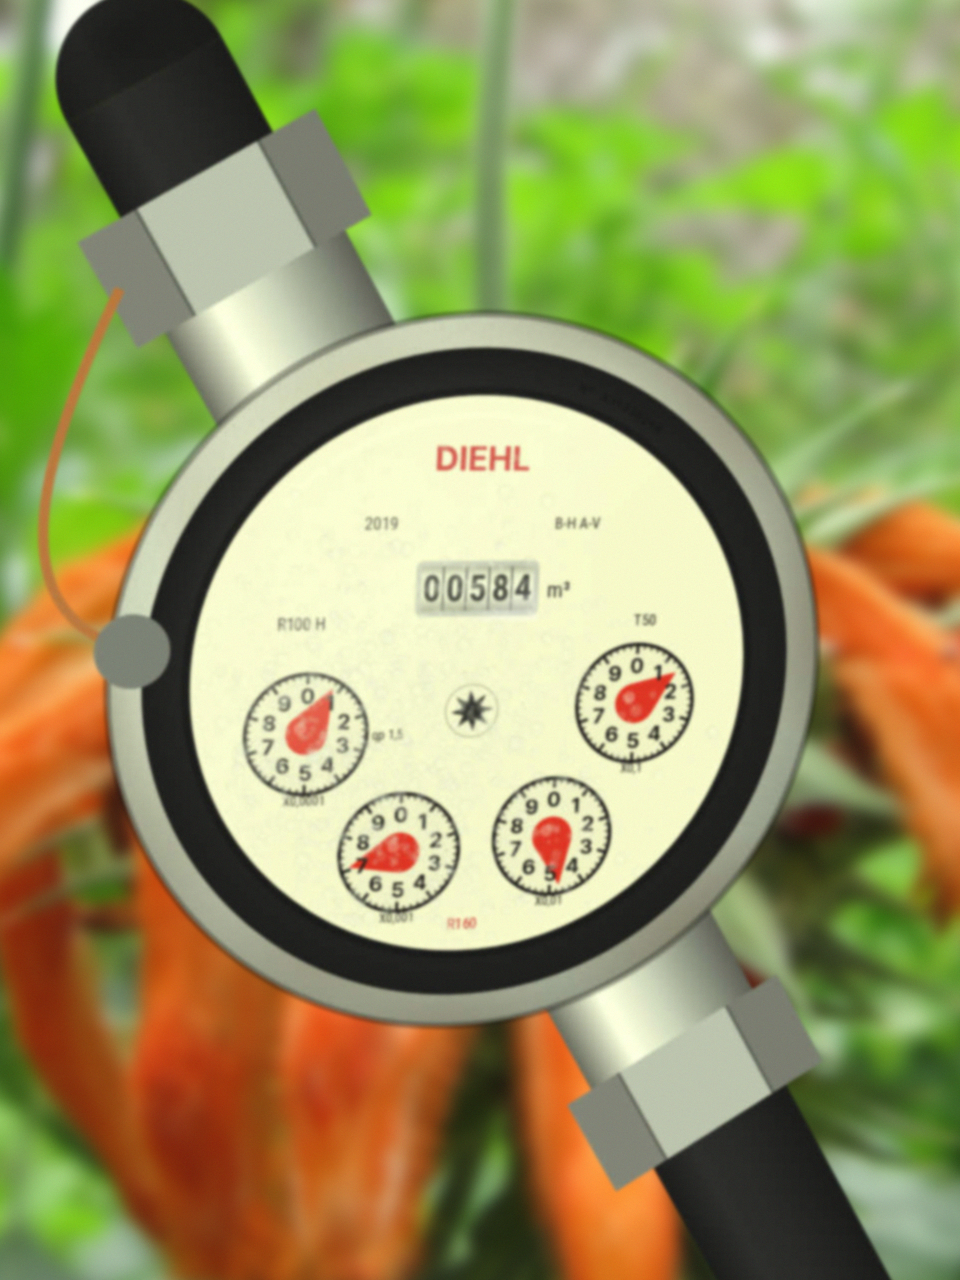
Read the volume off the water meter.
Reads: 584.1470 m³
